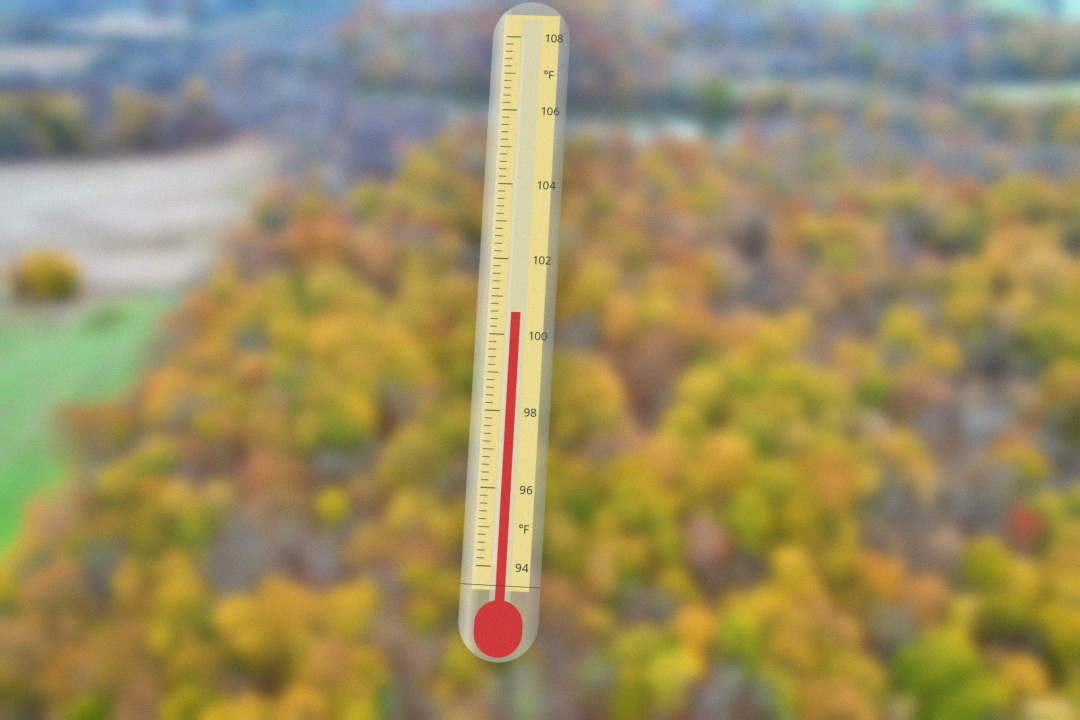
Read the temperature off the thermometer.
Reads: 100.6 °F
